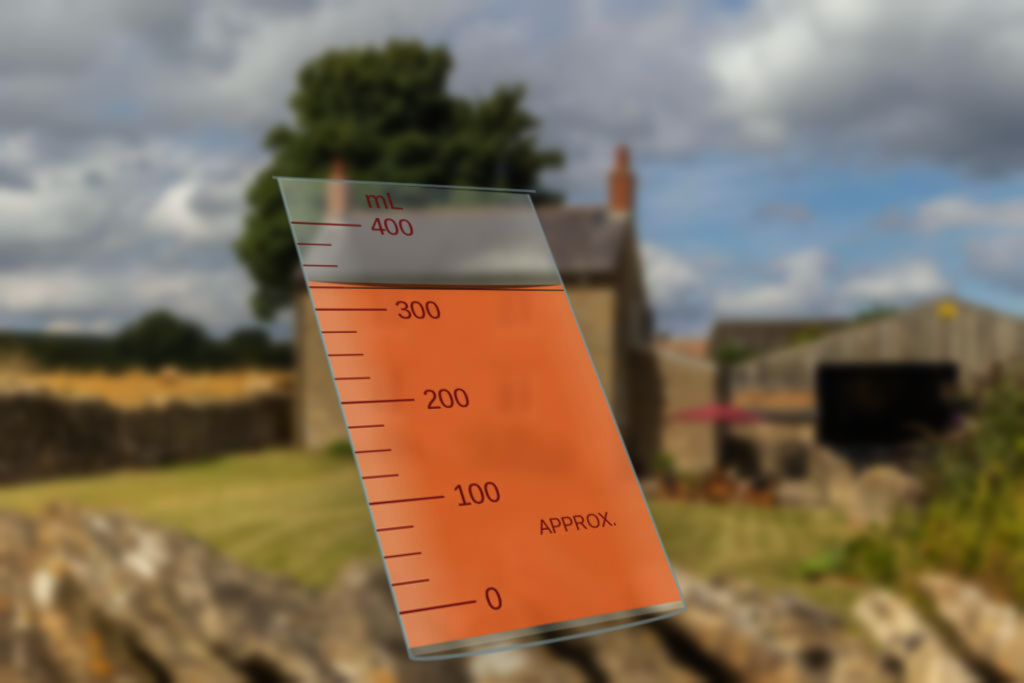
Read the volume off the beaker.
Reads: 325 mL
